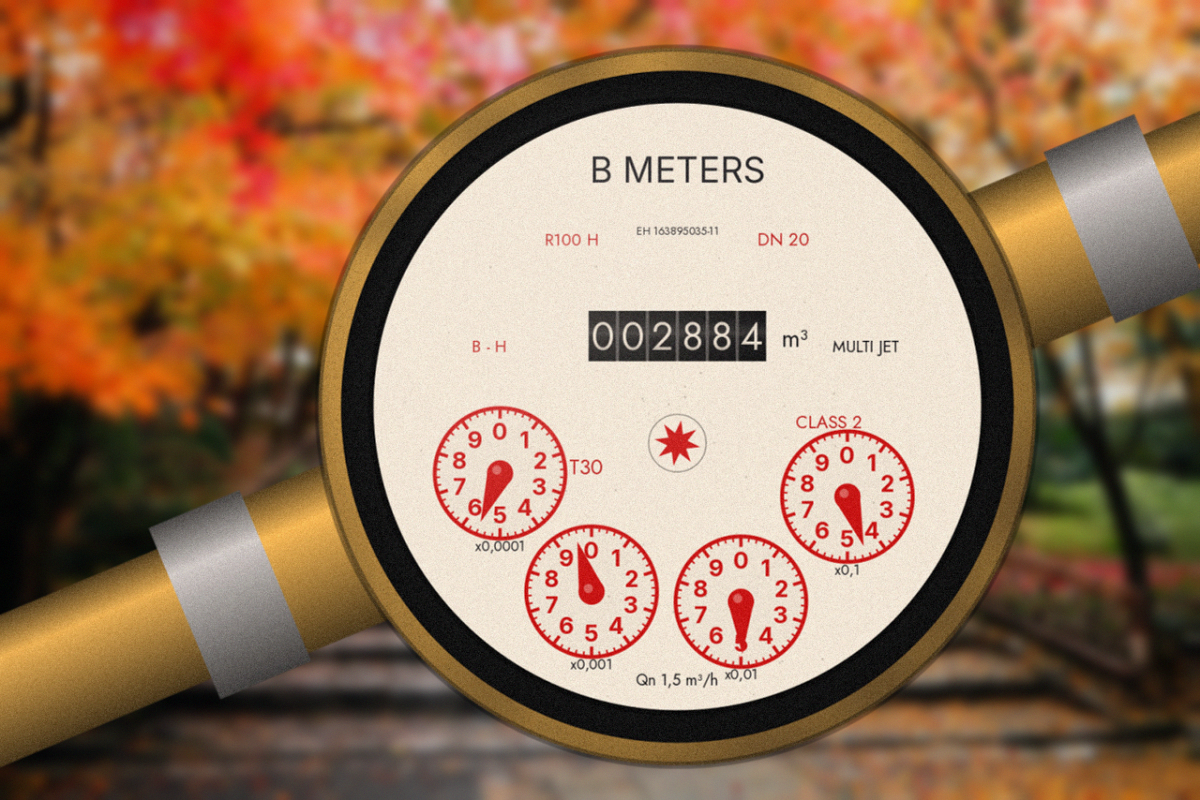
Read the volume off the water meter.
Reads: 2884.4495 m³
